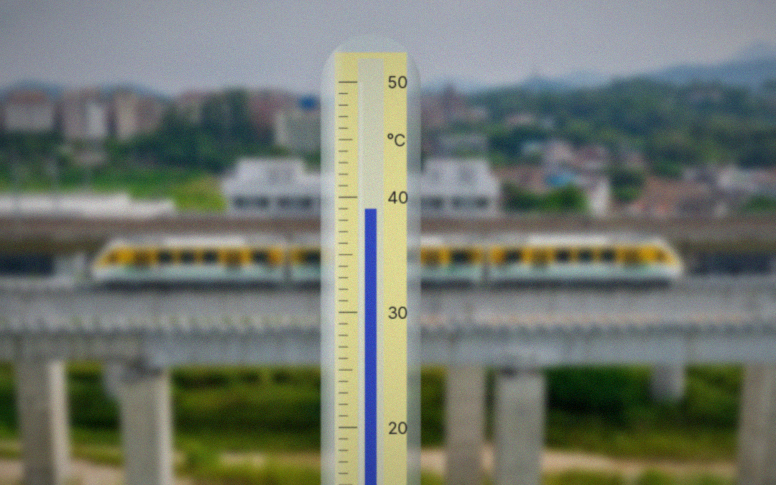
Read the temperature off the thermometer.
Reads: 39 °C
